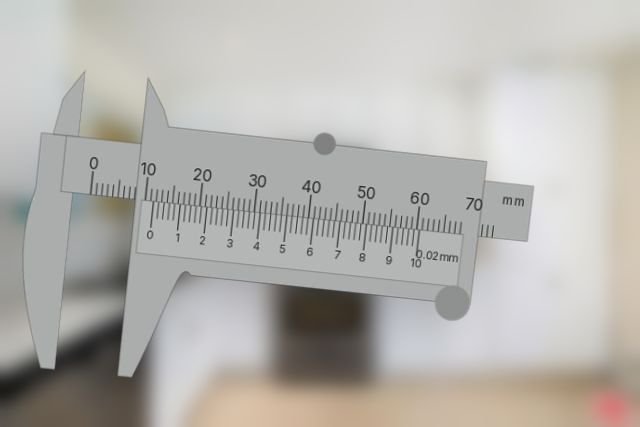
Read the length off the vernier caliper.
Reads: 11.5 mm
